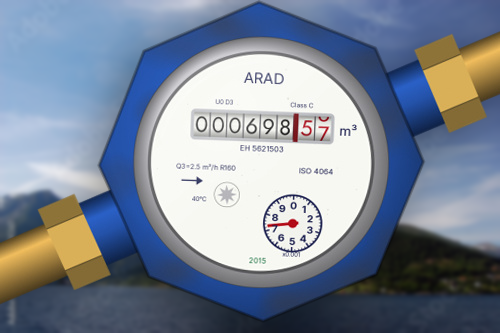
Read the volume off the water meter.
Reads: 698.567 m³
